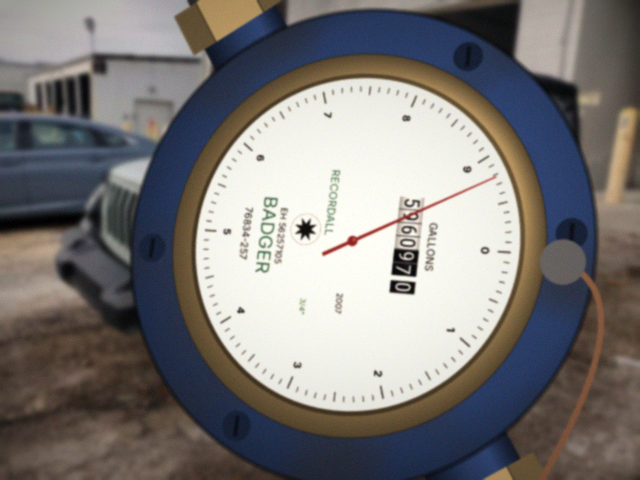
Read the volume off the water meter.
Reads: 5960969.2 gal
